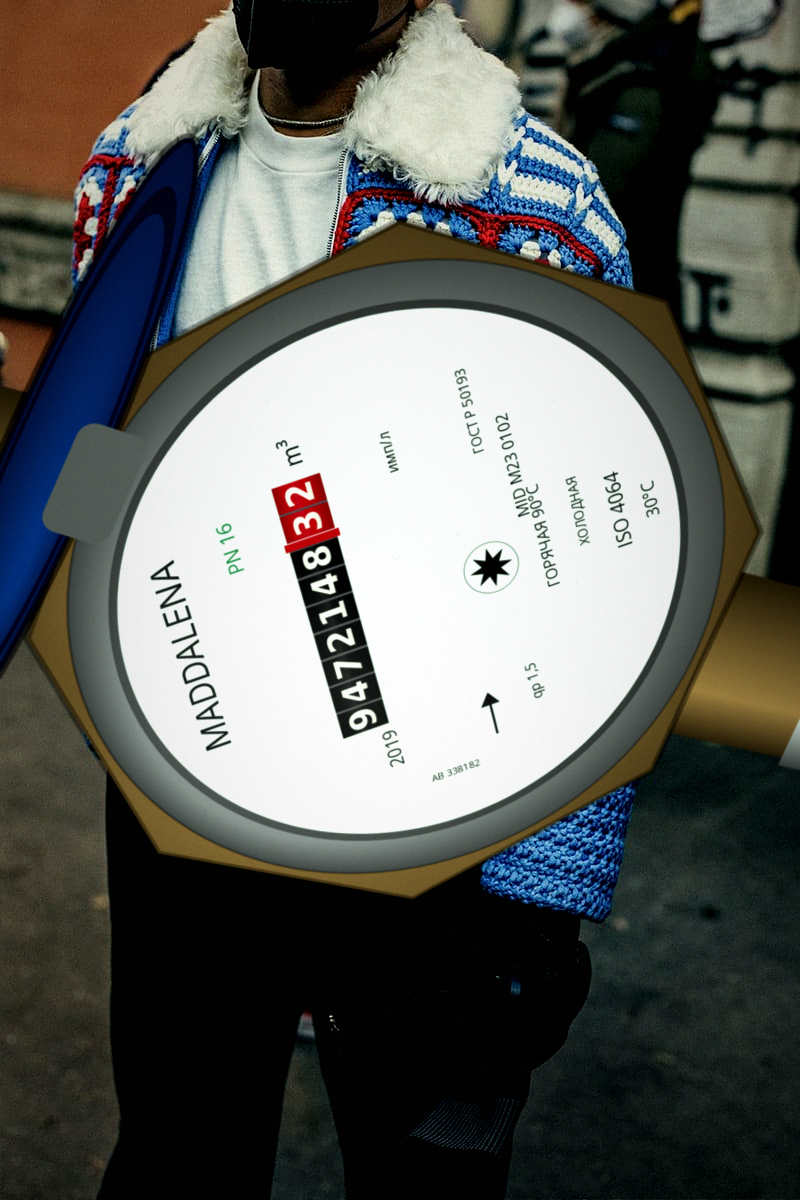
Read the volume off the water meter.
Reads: 9472148.32 m³
